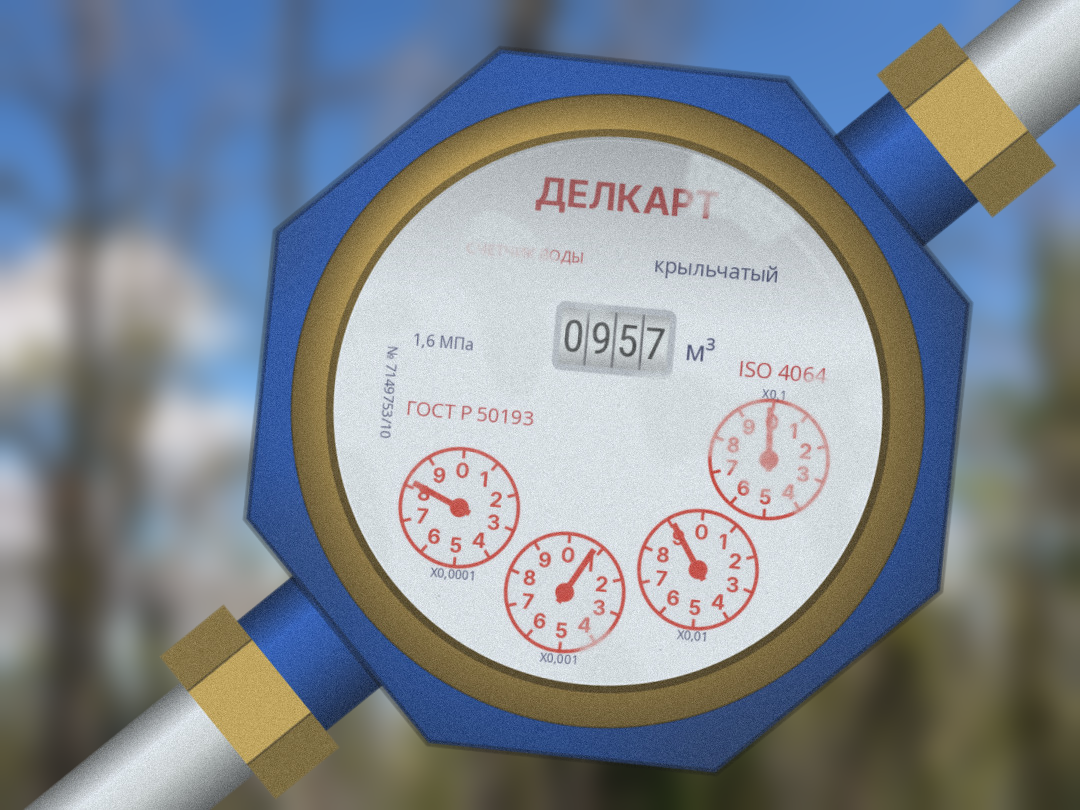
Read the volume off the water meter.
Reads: 956.9908 m³
